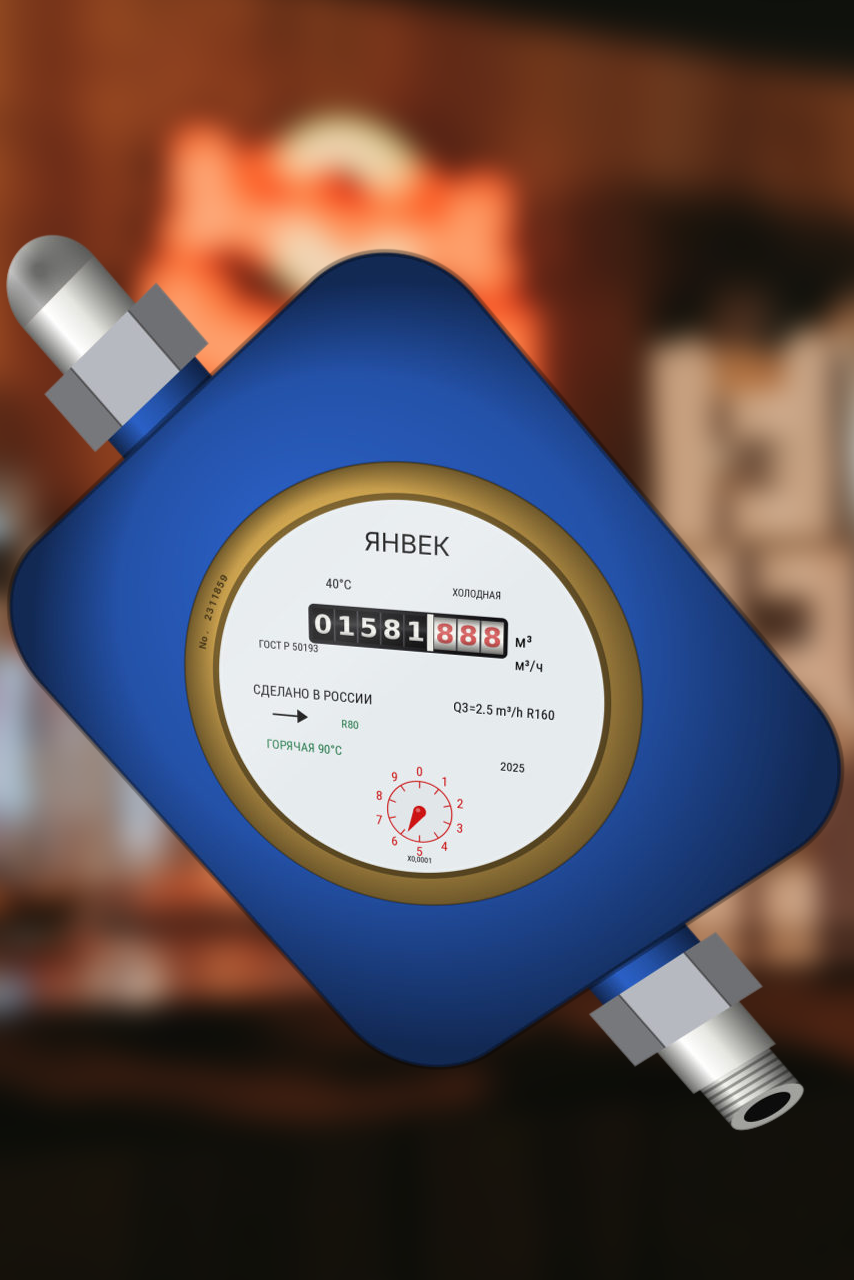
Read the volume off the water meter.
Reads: 1581.8885 m³
